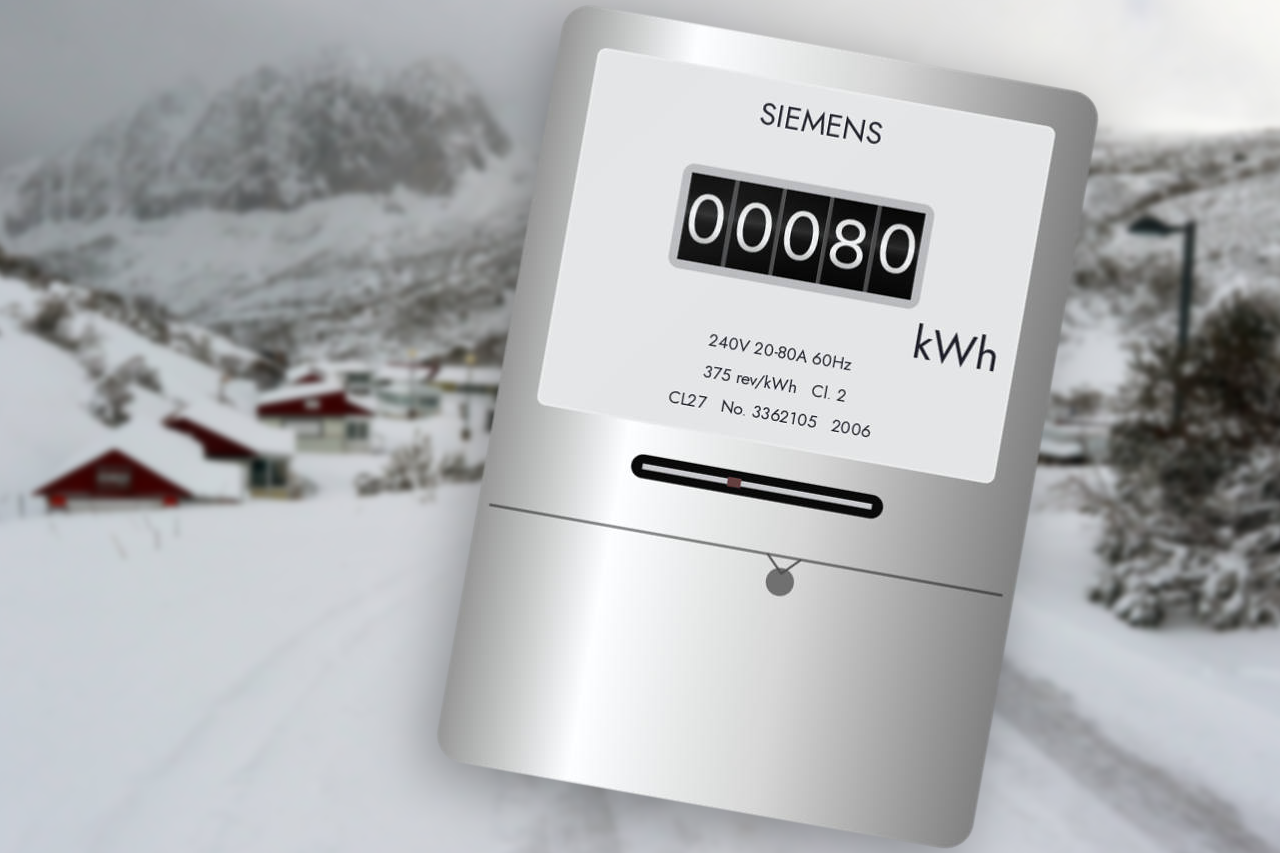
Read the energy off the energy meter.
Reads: 80 kWh
